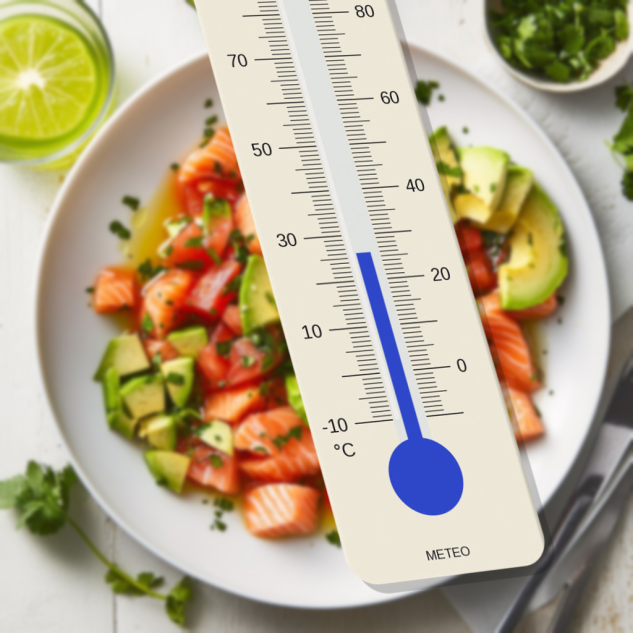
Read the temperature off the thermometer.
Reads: 26 °C
